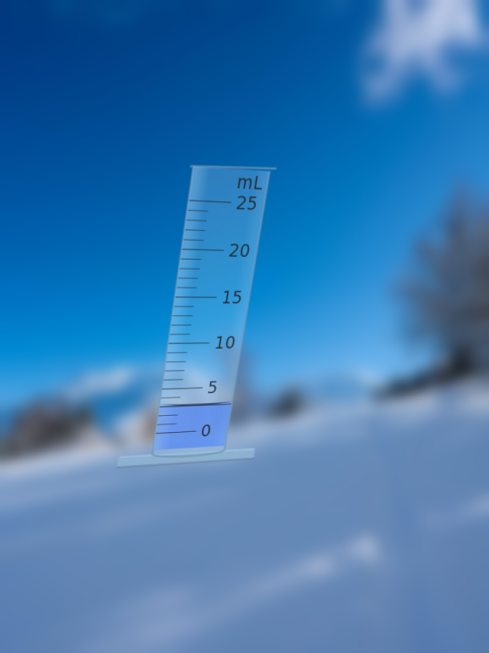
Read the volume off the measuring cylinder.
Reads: 3 mL
